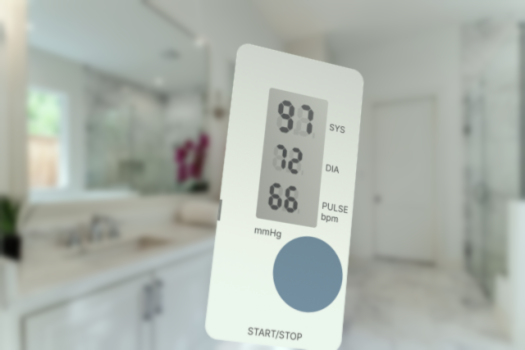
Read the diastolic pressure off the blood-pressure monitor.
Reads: 72 mmHg
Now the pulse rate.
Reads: 66 bpm
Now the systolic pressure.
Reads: 97 mmHg
